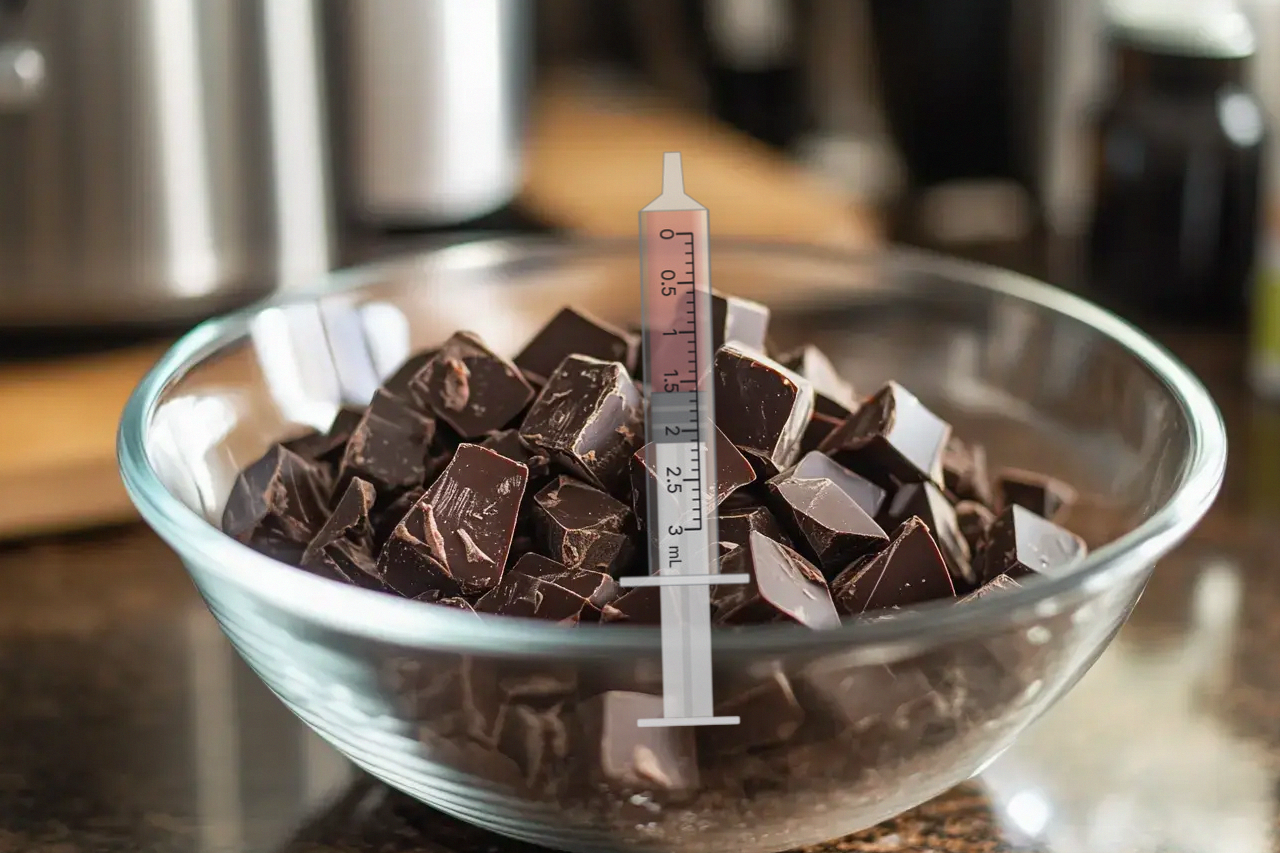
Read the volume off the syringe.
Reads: 1.6 mL
